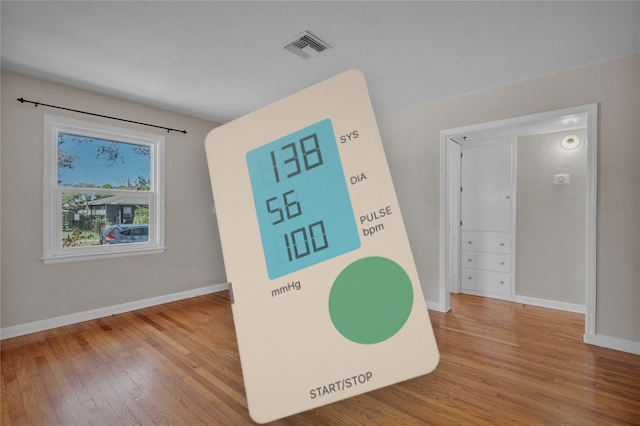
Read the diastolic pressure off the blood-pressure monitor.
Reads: 56 mmHg
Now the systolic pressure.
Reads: 138 mmHg
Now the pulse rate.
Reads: 100 bpm
